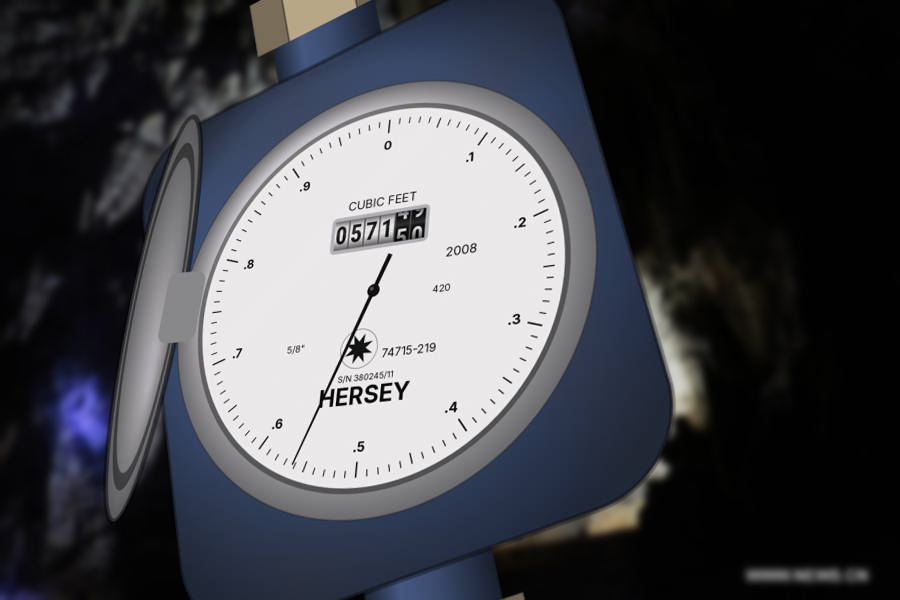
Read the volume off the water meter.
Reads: 57149.56 ft³
